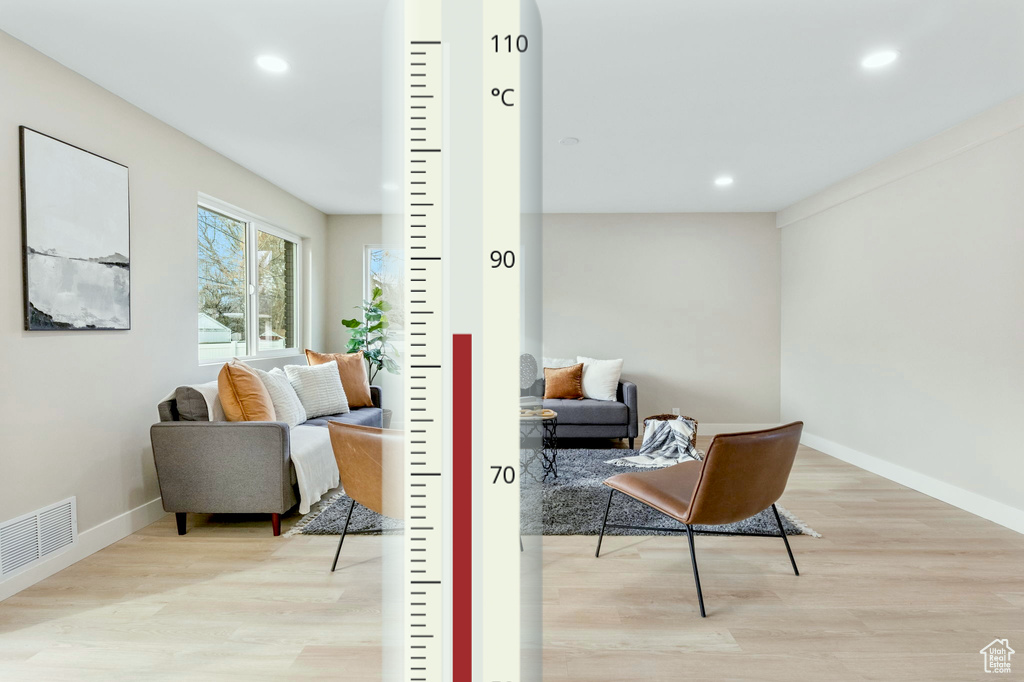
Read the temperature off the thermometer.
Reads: 83 °C
